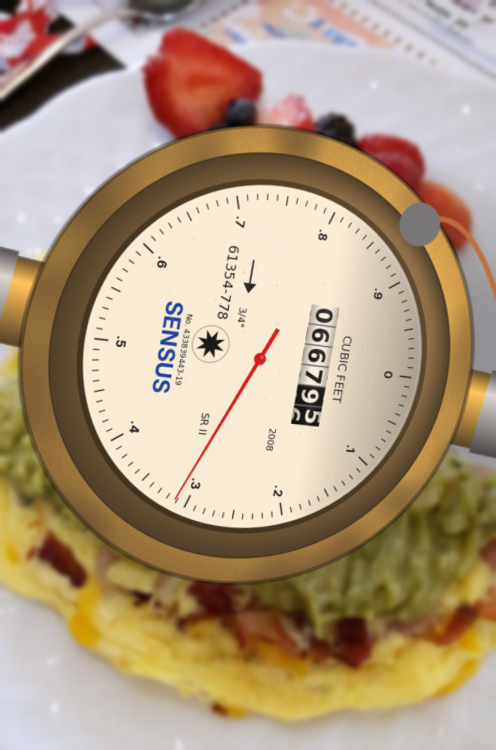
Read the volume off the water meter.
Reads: 66795.31 ft³
